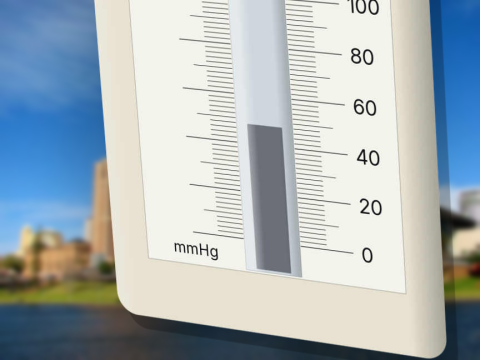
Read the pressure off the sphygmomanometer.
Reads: 48 mmHg
